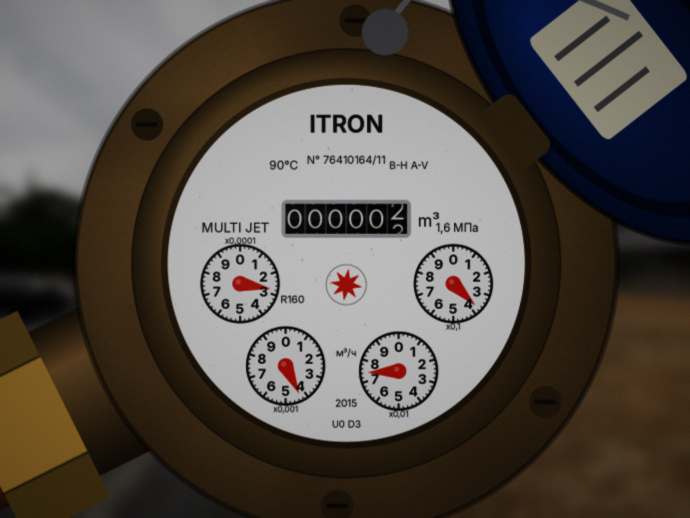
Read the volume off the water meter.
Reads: 2.3742 m³
